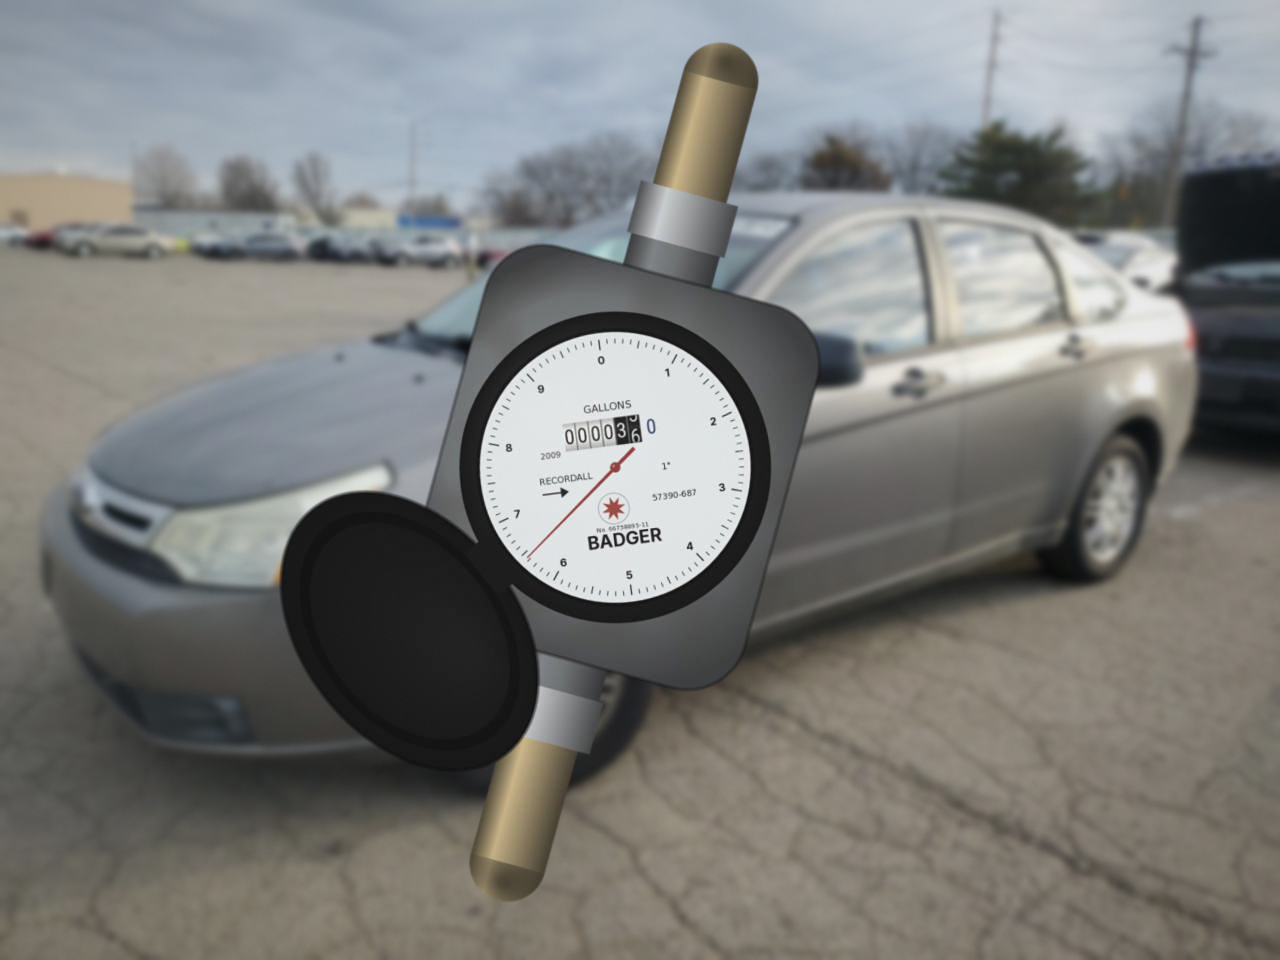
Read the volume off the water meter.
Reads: 356.4 gal
